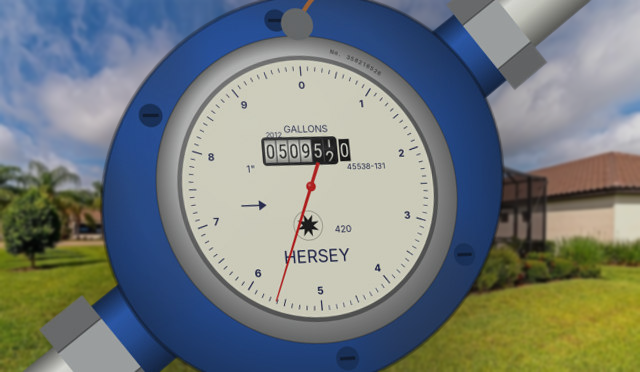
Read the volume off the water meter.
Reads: 509515.6 gal
